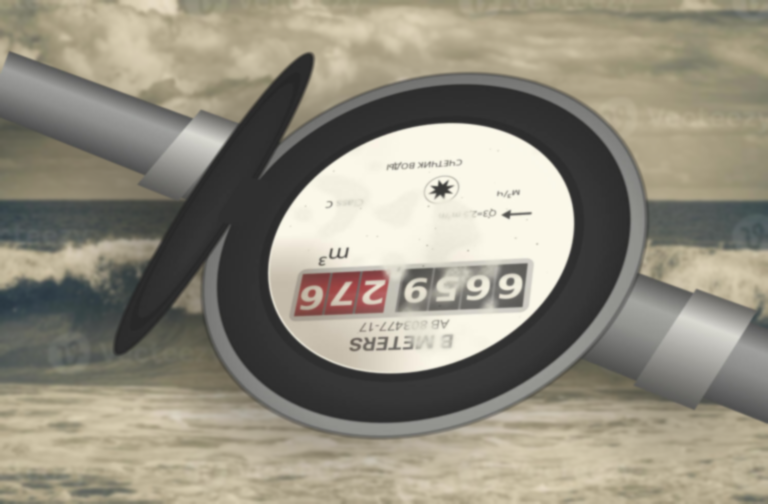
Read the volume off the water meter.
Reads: 6659.276 m³
